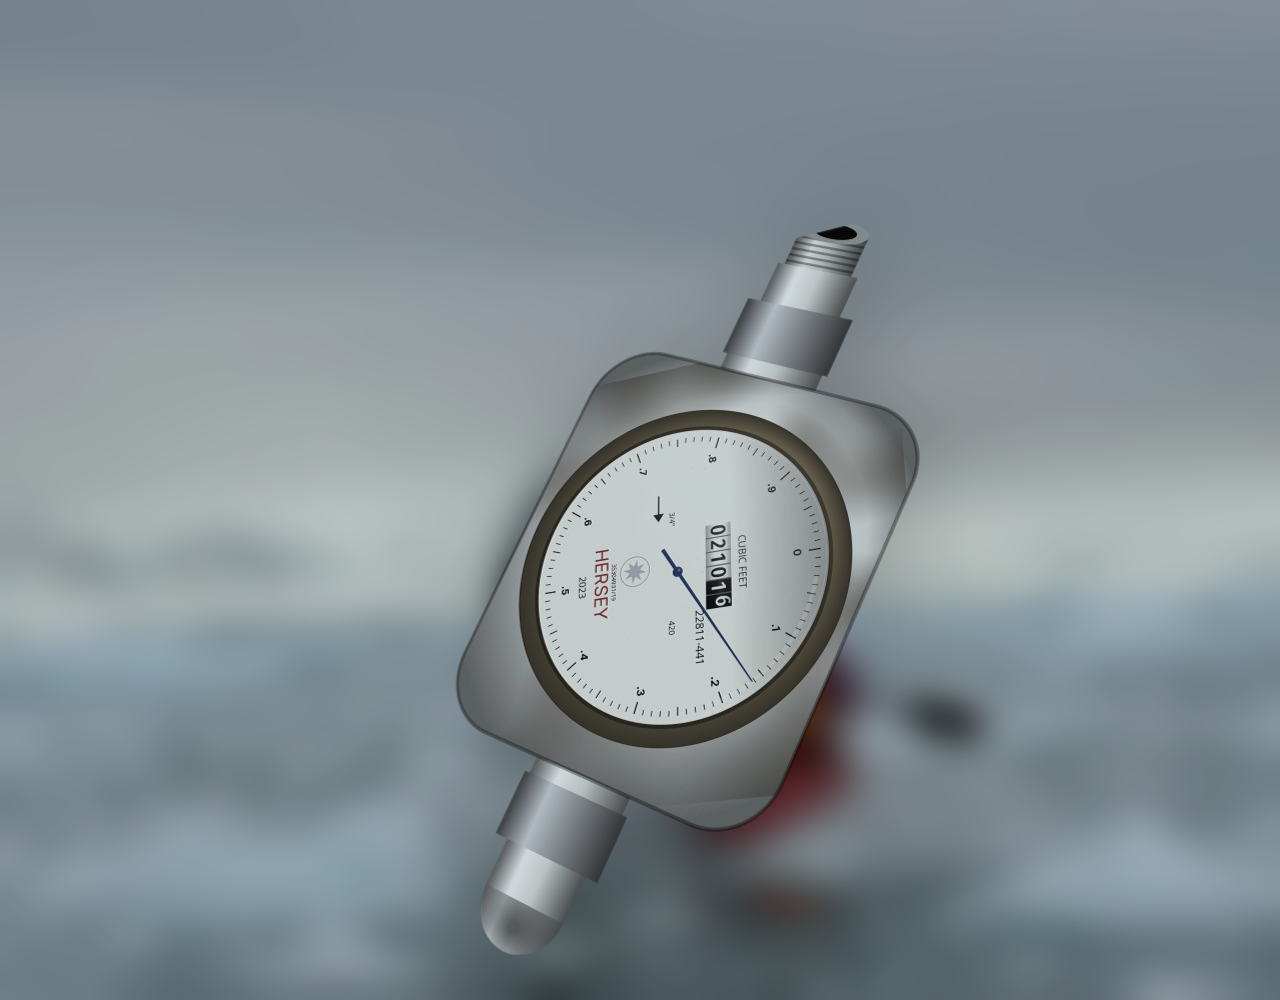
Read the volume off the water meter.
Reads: 21016.16 ft³
